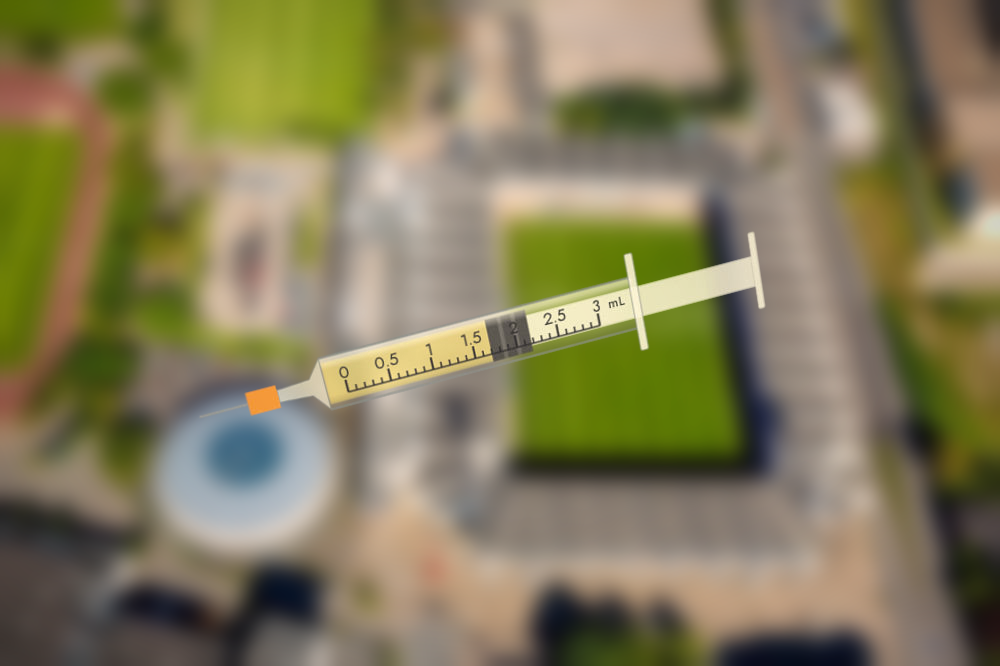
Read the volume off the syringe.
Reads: 1.7 mL
